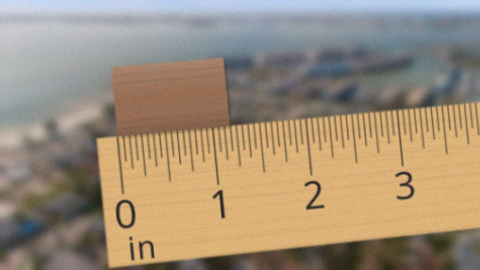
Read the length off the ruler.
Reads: 1.1875 in
